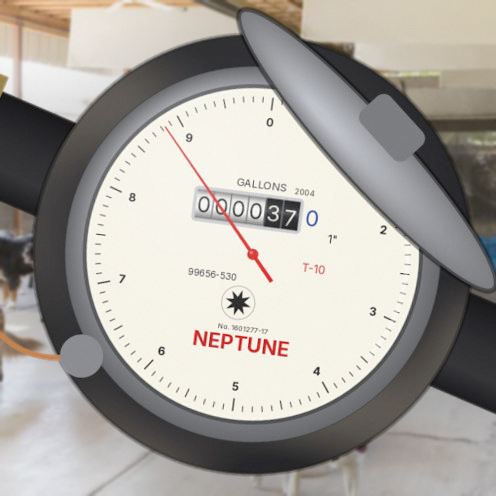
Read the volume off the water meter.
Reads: 368.8 gal
